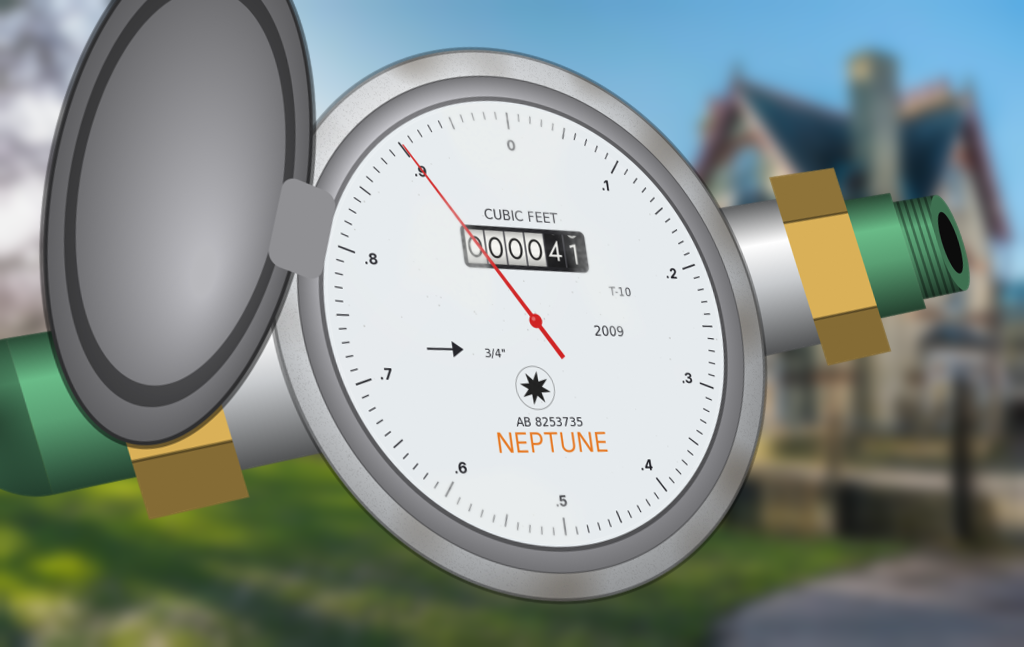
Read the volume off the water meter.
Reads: 40.90 ft³
